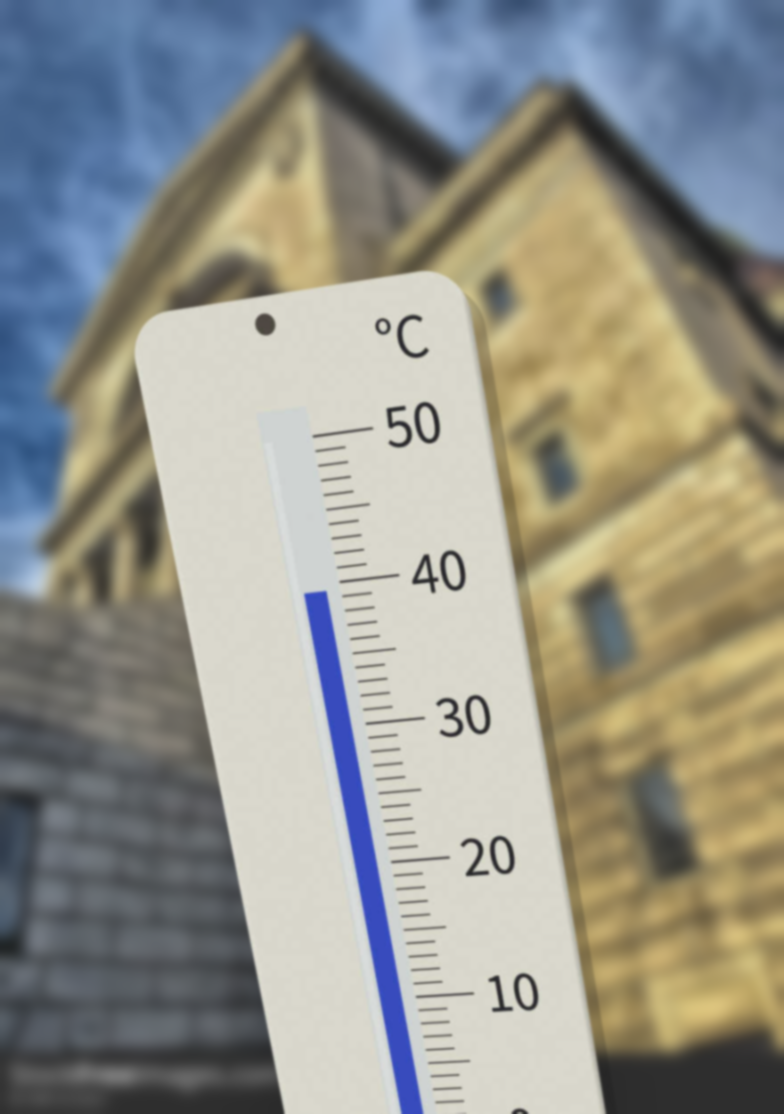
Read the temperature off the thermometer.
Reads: 39.5 °C
